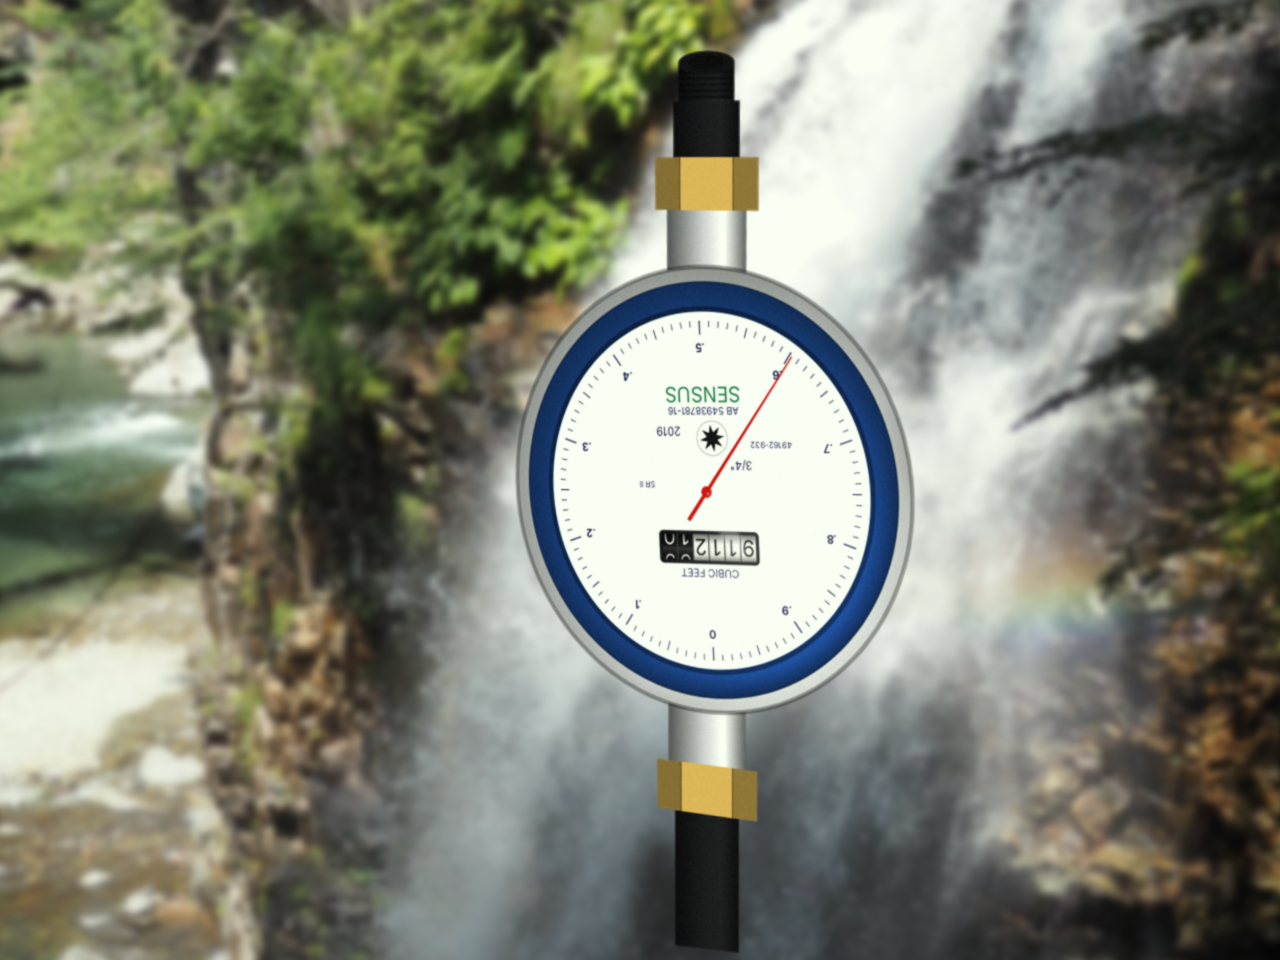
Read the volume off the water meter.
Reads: 911209.60 ft³
